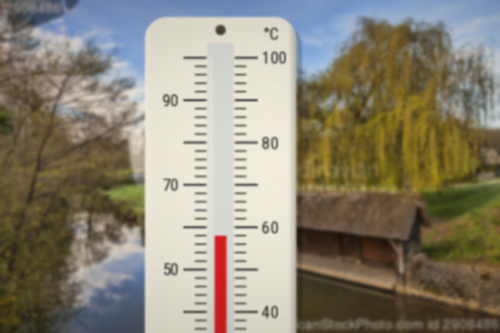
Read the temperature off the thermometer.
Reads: 58 °C
